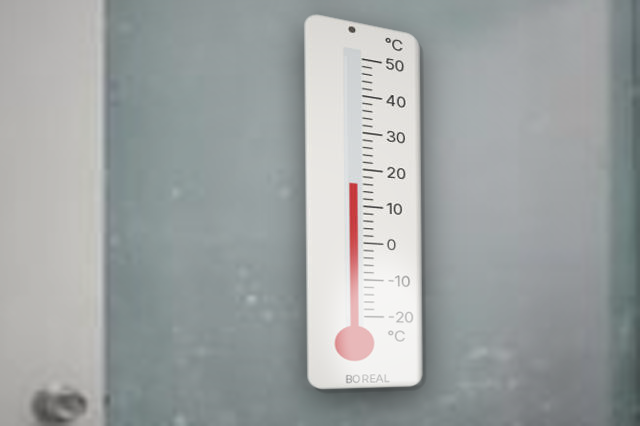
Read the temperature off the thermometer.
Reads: 16 °C
